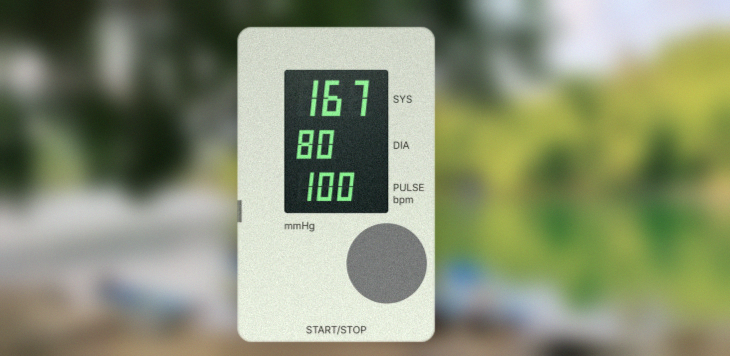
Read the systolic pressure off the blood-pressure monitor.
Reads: 167 mmHg
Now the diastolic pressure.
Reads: 80 mmHg
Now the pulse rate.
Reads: 100 bpm
